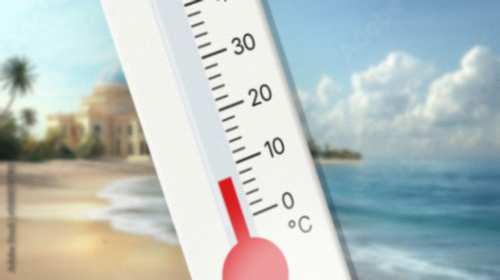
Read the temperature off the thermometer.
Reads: 8 °C
